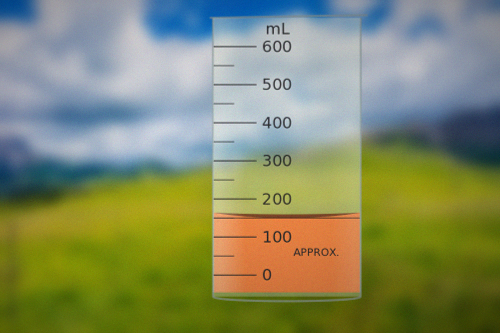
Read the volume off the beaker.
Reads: 150 mL
